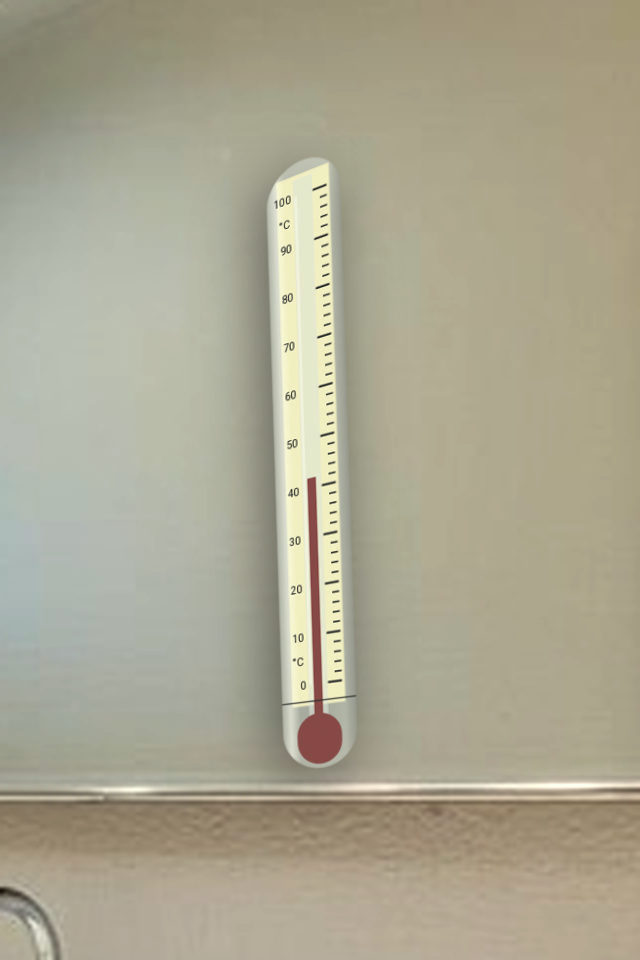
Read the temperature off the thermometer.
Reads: 42 °C
